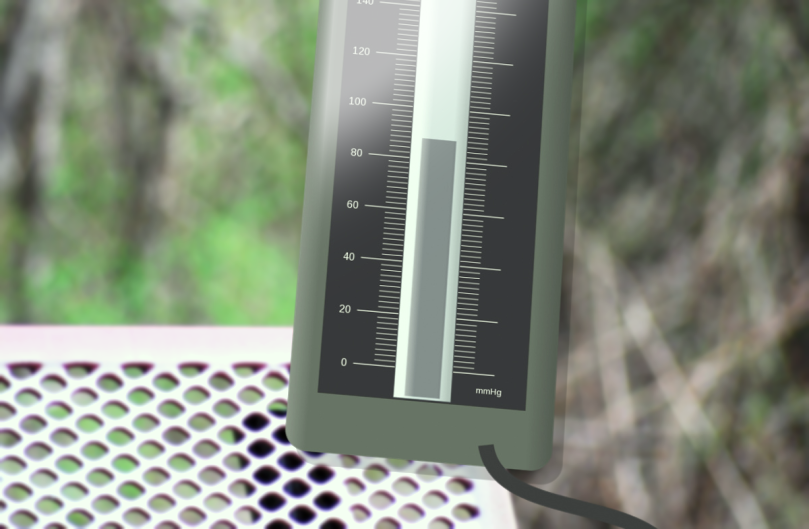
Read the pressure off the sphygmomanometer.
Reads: 88 mmHg
